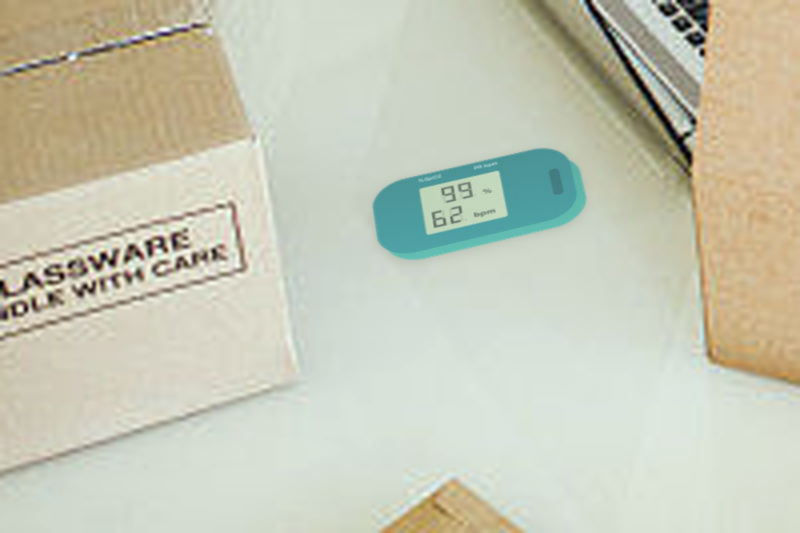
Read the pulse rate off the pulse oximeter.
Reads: 62 bpm
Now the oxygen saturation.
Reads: 99 %
